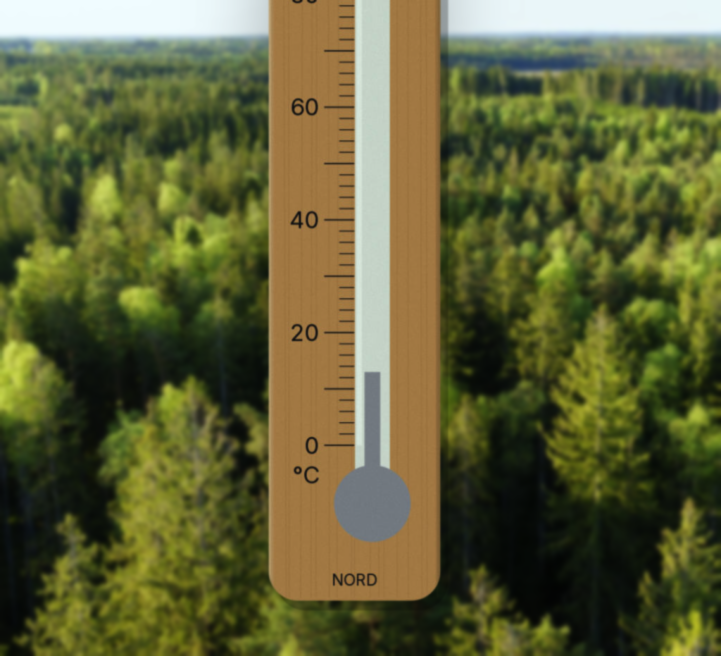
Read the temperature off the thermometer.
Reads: 13 °C
